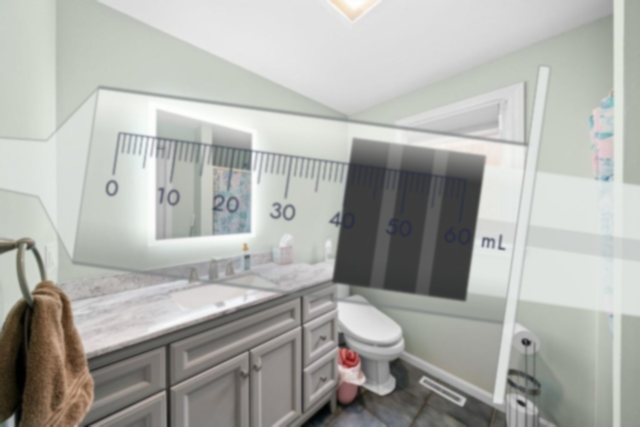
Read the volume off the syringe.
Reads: 40 mL
